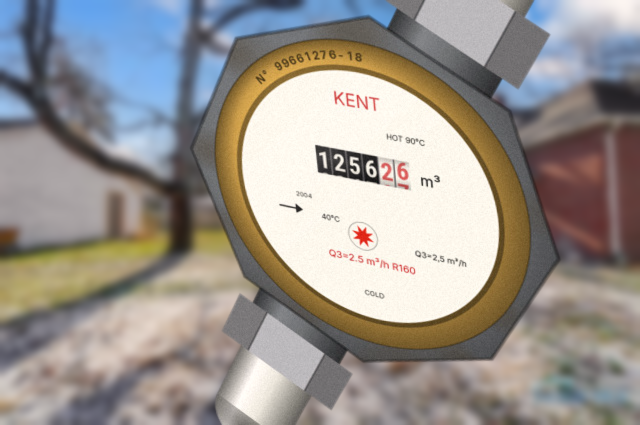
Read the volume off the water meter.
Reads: 1256.26 m³
